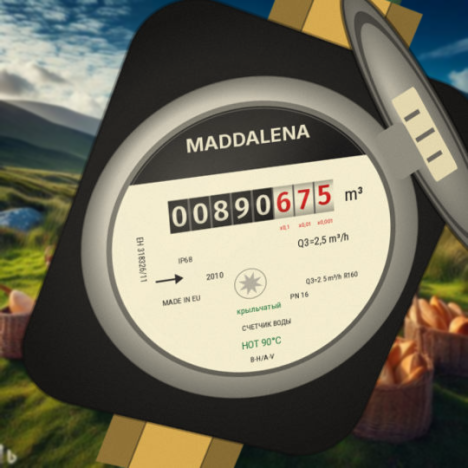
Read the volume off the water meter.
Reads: 890.675 m³
